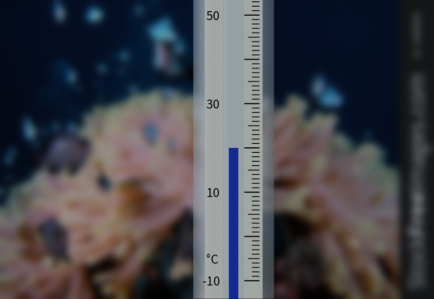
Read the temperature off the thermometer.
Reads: 20 °C
